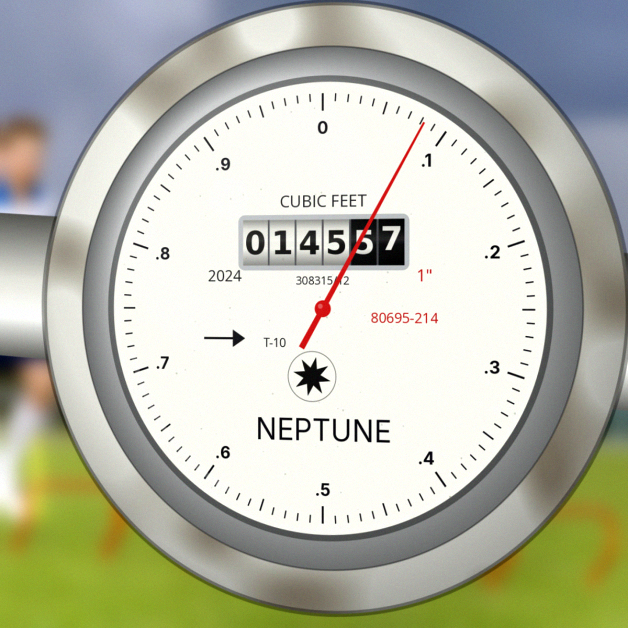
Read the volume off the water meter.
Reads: 14557.08 ft³
